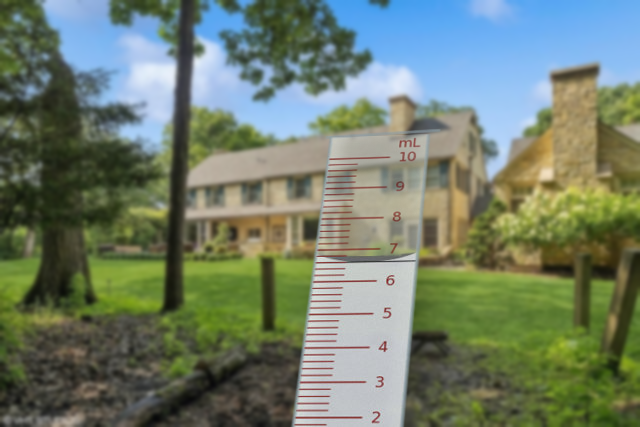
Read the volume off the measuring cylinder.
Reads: 6.6 mL
